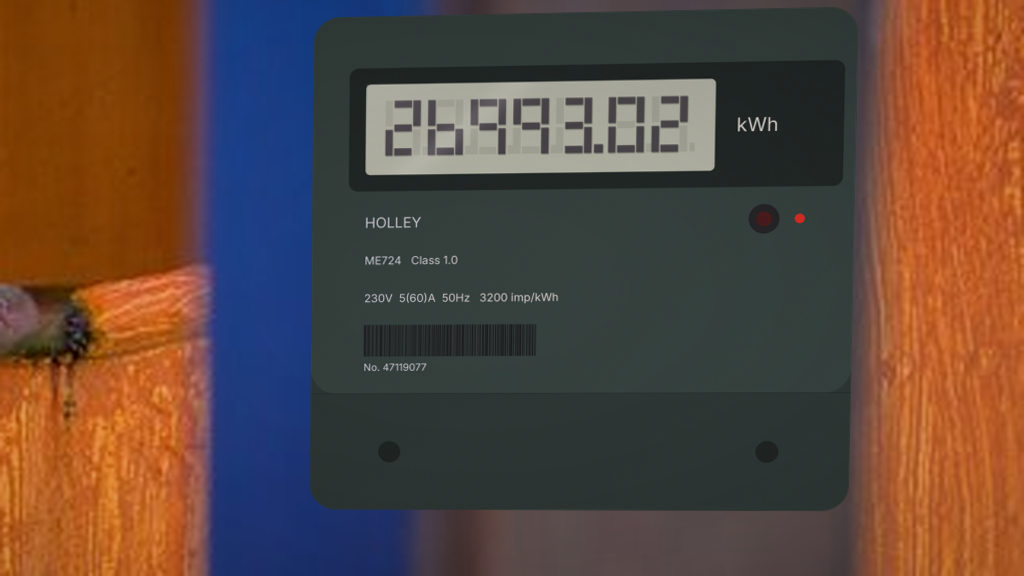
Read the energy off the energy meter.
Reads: 26993.02 kWh
